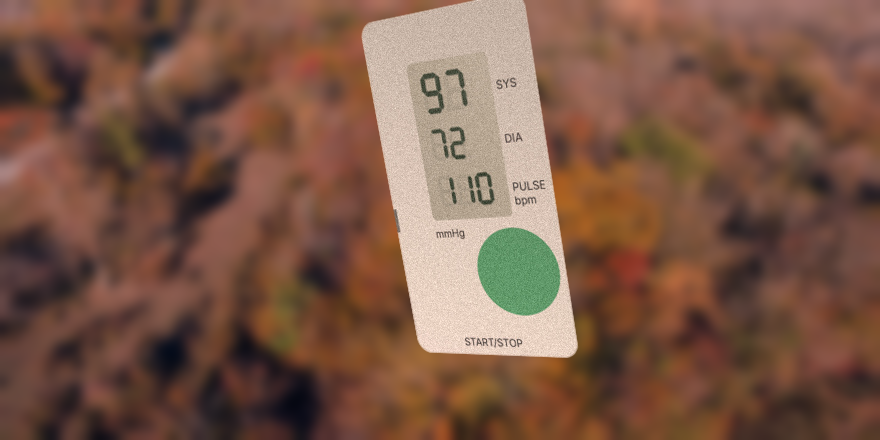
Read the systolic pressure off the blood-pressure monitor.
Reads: 97 mmHg
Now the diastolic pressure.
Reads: 72 mmHg
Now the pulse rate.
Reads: 110 bpm
